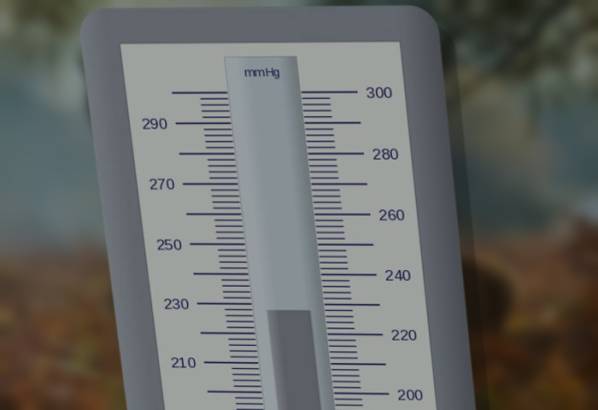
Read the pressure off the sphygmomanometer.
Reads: 228 mmHg
